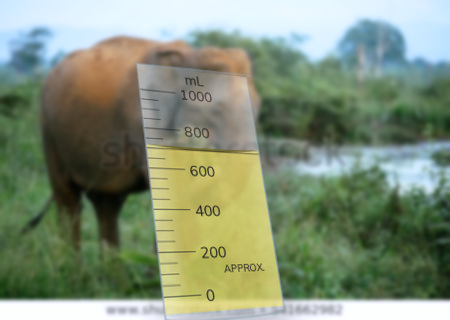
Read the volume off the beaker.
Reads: 700 mL
